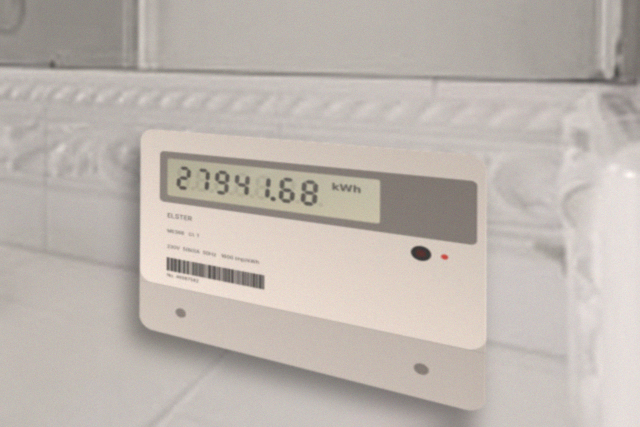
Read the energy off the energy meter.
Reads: 27941.68 kWh
